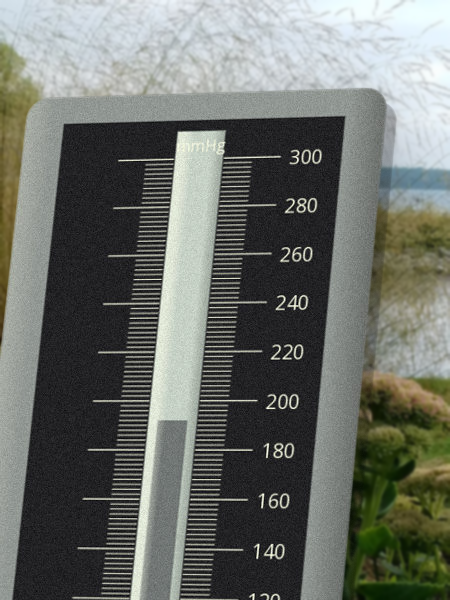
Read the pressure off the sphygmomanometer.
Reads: 192 mmHg
